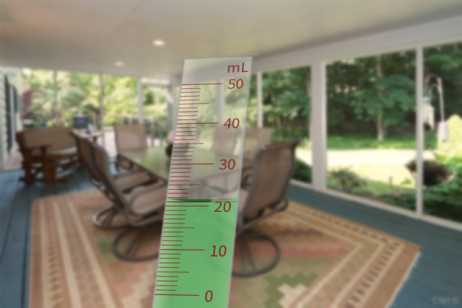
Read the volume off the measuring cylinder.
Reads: 21 mL
